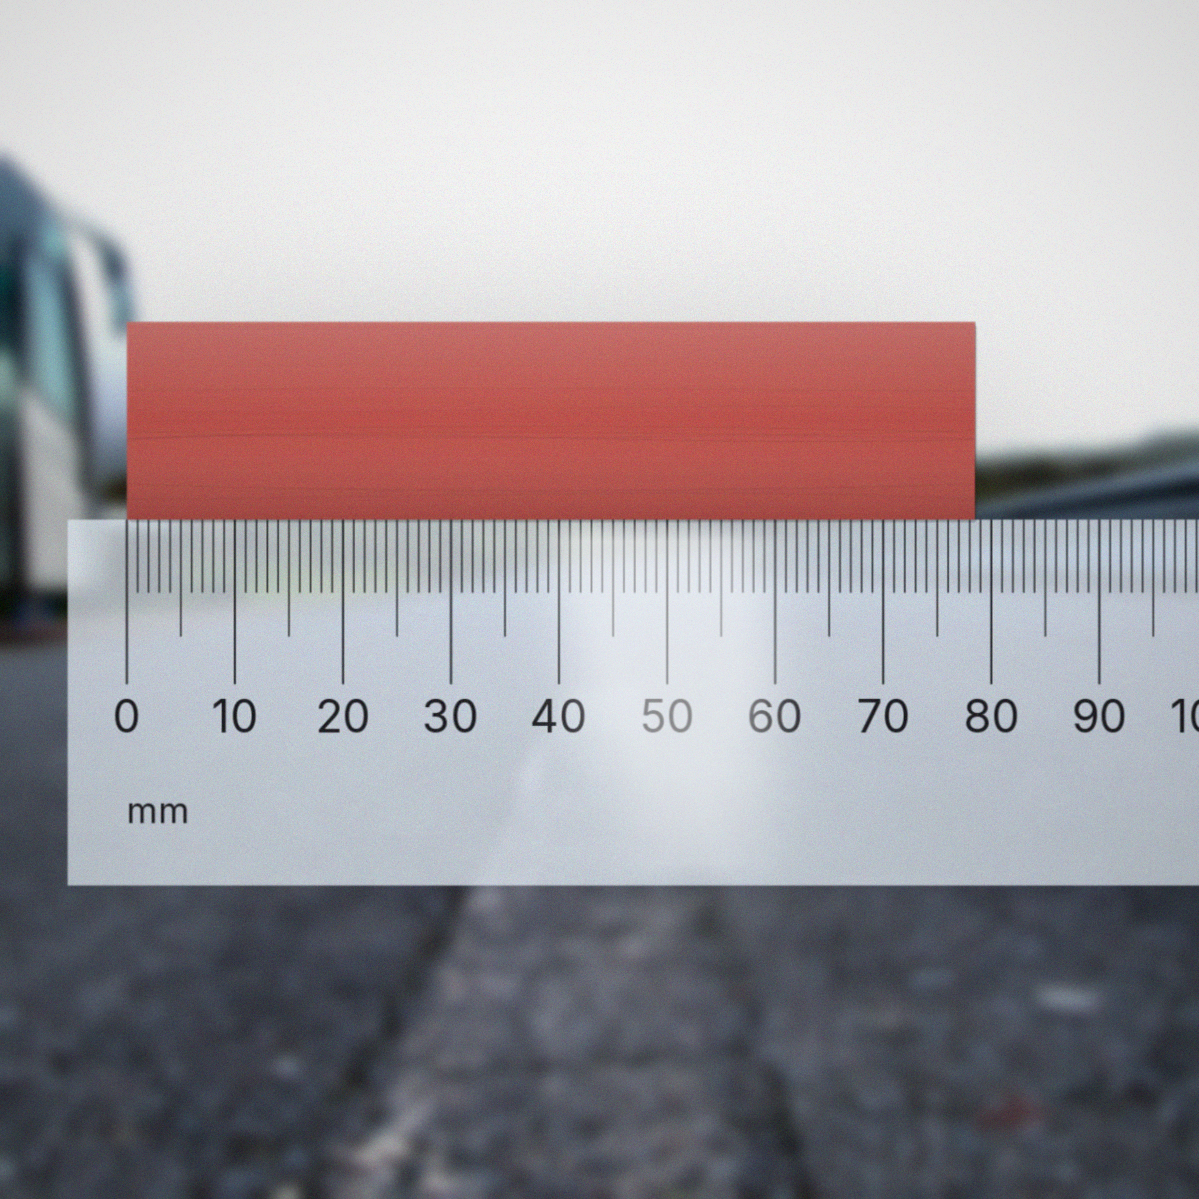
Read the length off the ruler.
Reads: 78.5 mm
